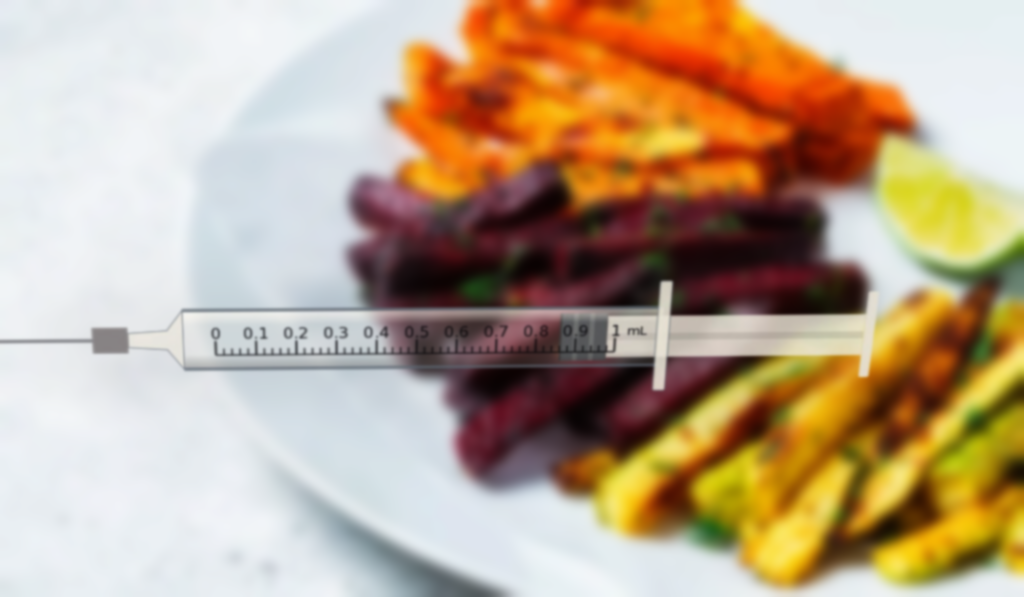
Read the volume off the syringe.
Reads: 0.86 mL
